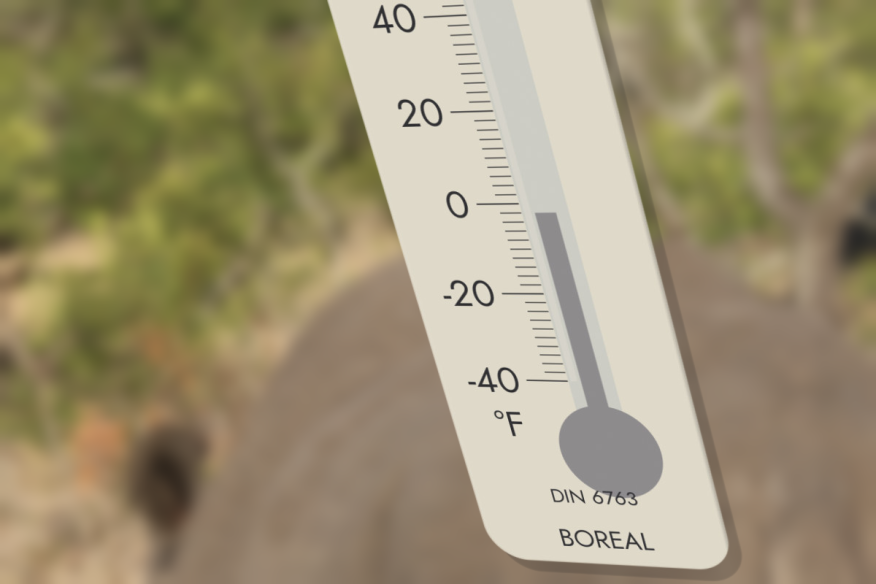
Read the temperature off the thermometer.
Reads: -2 °F
